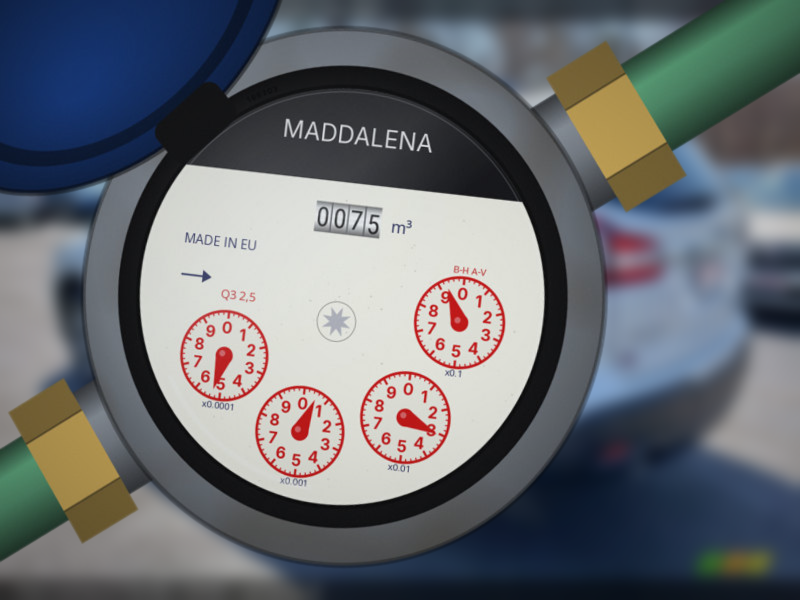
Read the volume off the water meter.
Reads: 74.9305 m³
